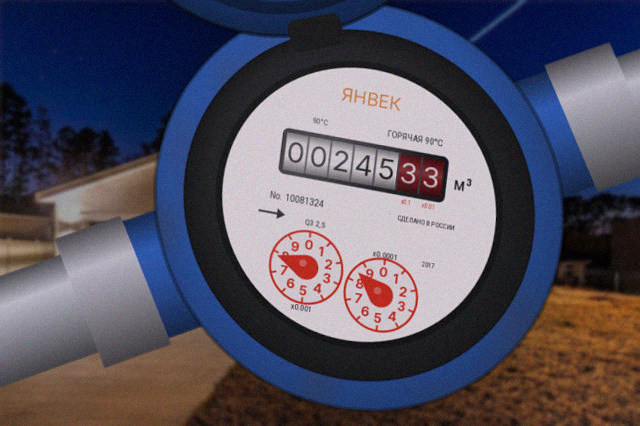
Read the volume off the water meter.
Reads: 245.3378 m³
